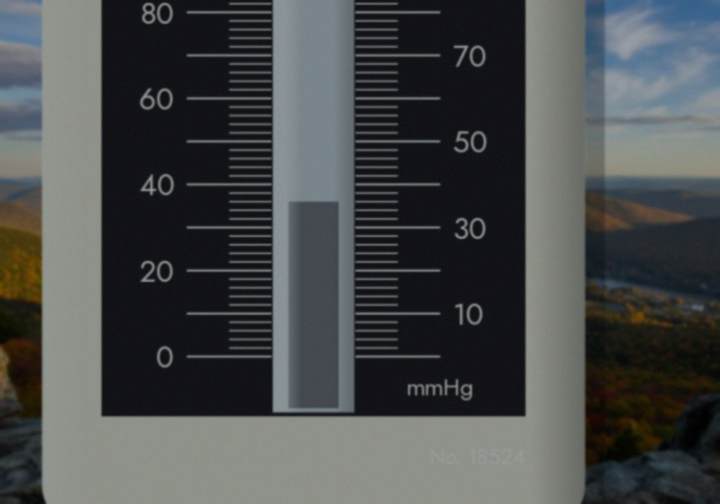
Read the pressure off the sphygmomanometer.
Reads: 36 mmHg
